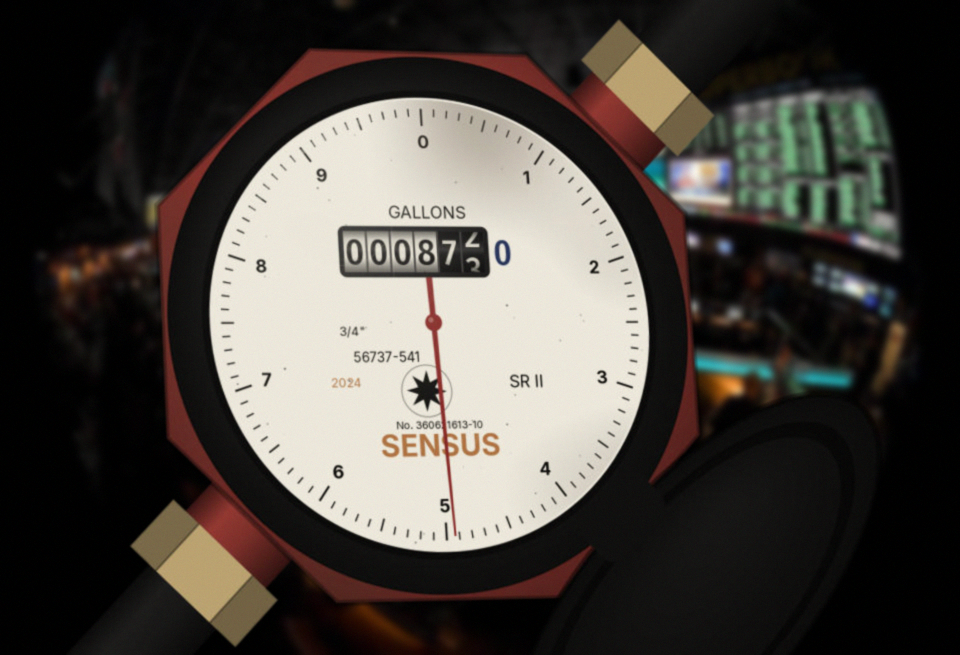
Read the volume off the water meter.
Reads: 8724.9 gal
